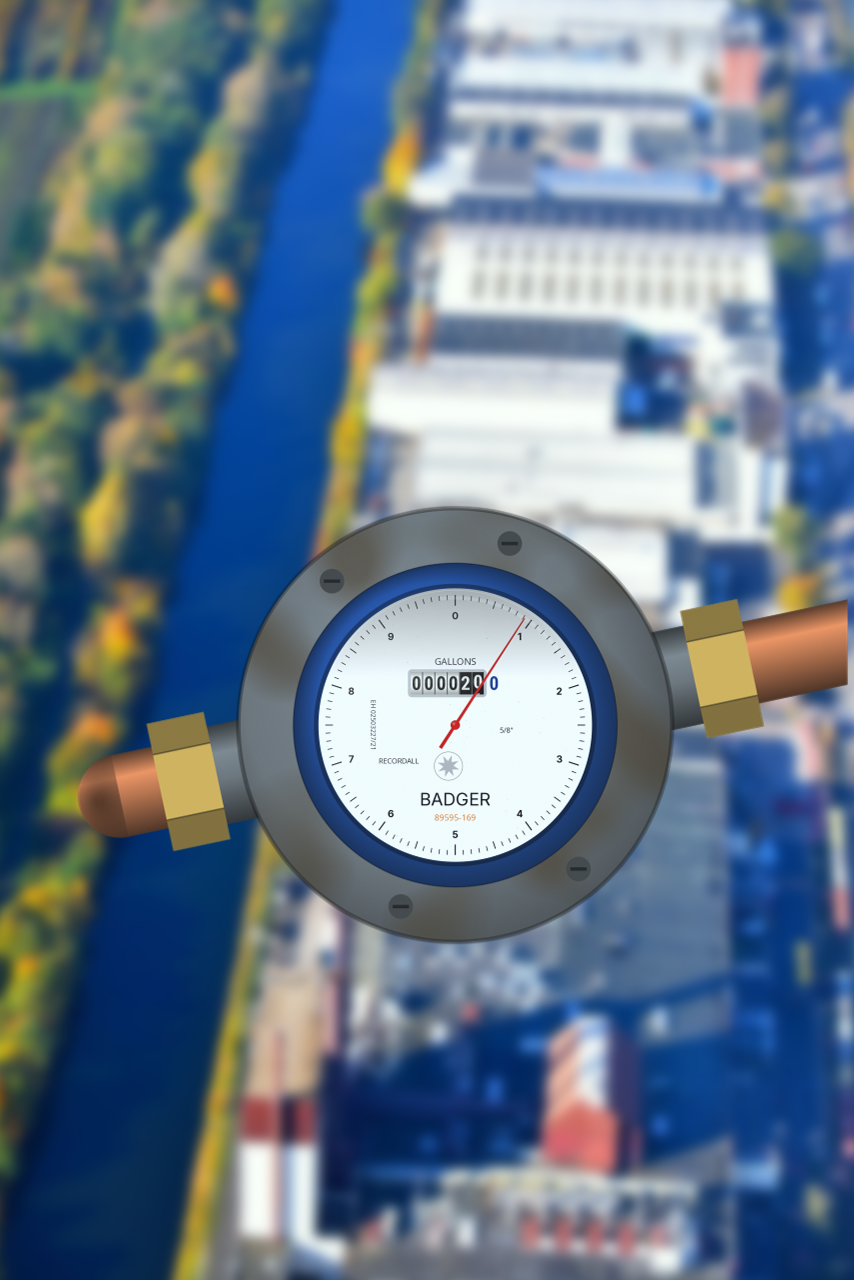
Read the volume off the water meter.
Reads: 200.9 gal
